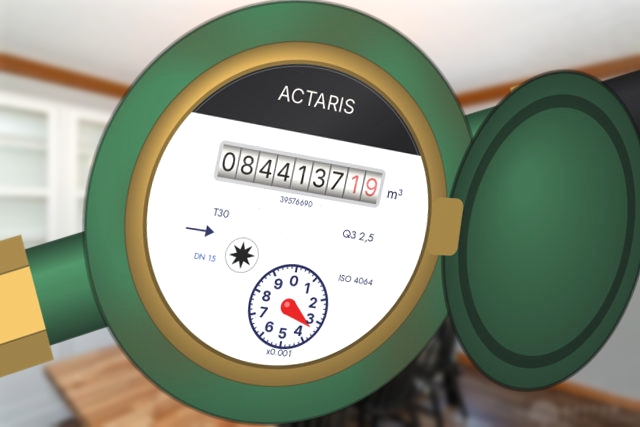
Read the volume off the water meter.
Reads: 844137.193 m³
